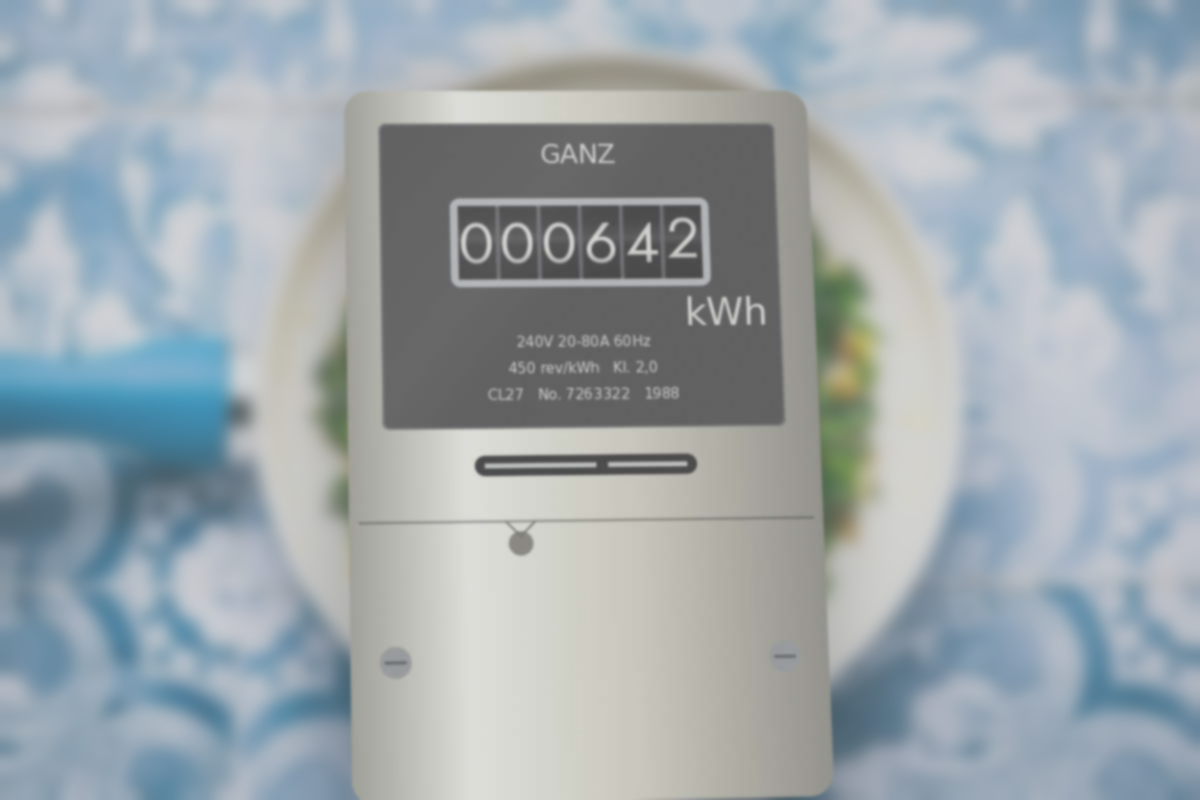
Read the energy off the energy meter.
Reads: 642 kWh
